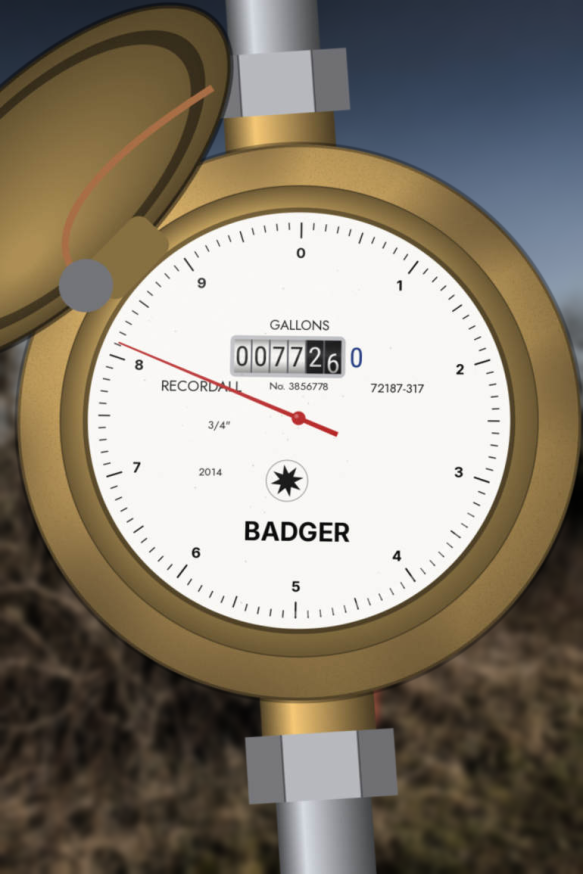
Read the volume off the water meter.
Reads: 77258.1 gal
